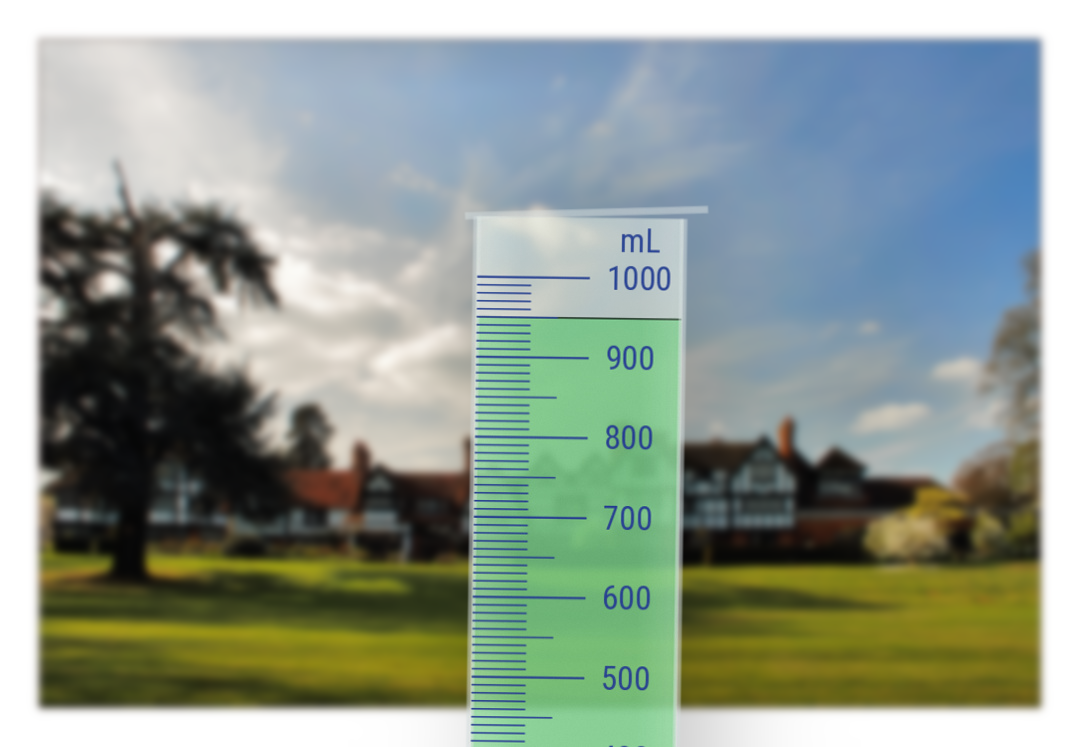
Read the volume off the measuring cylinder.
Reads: 950 mL
